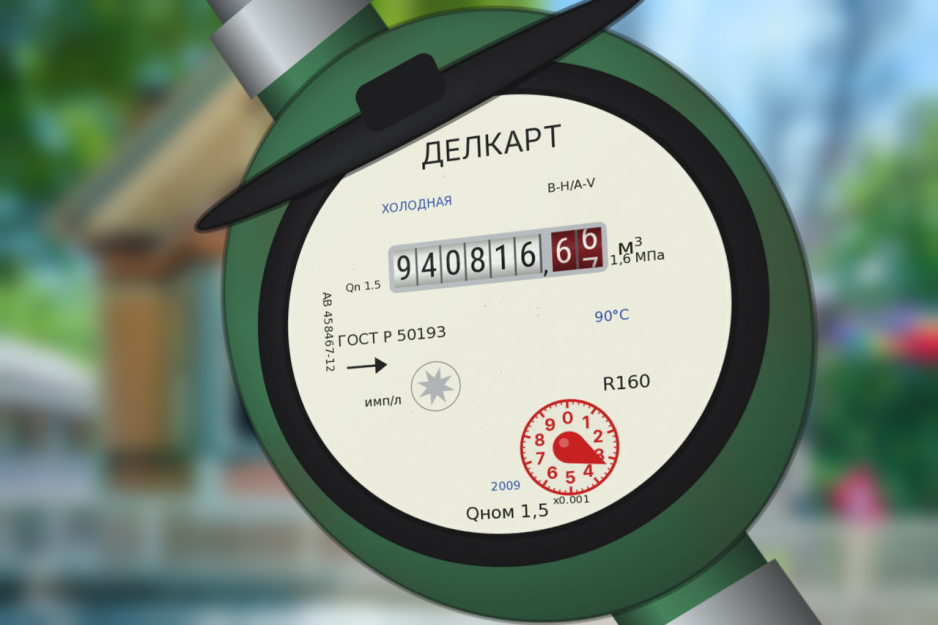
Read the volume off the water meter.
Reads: 940816.663 m³
